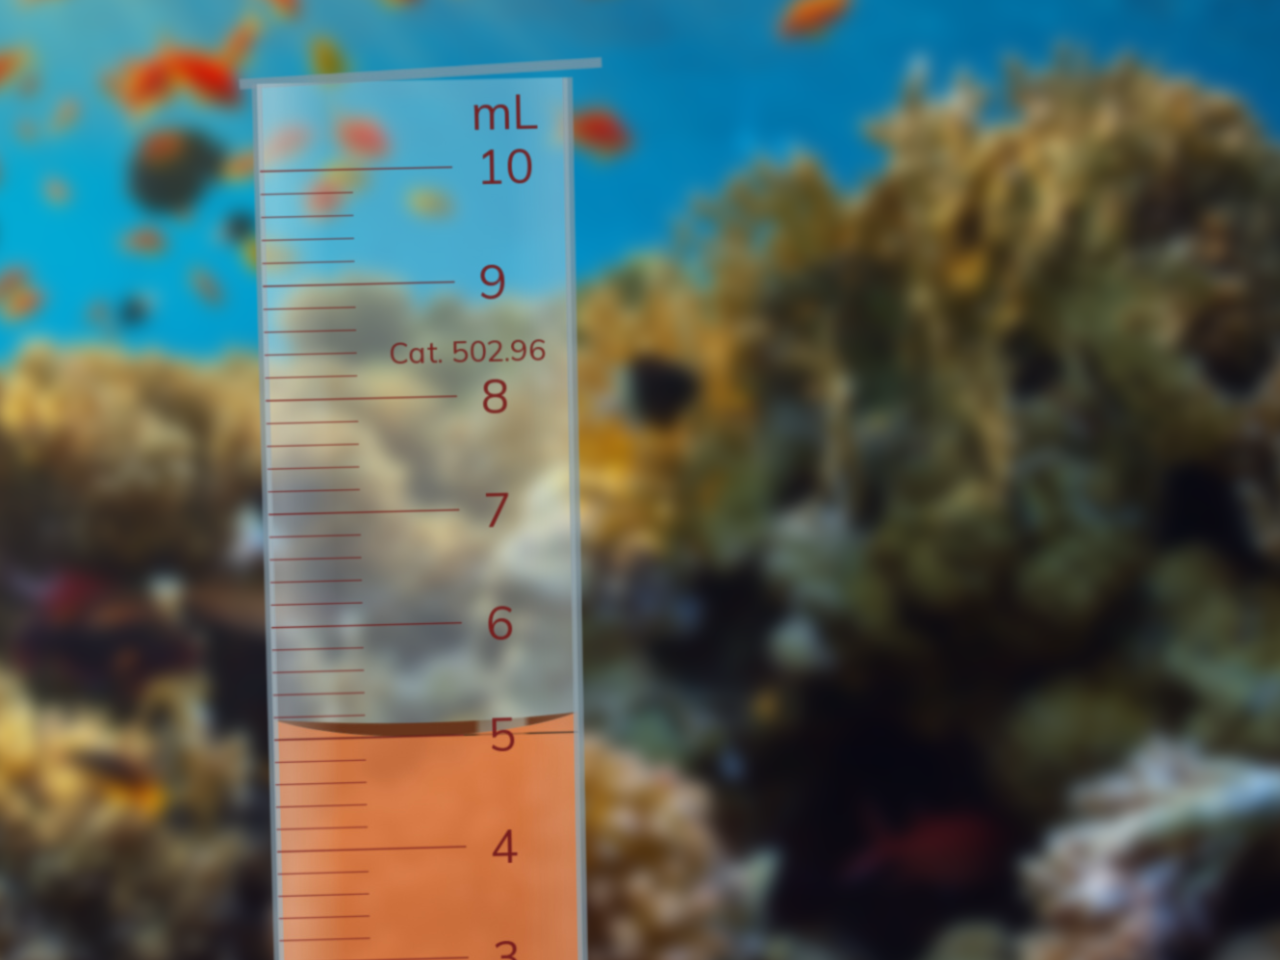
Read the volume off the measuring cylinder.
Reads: 5 mL
